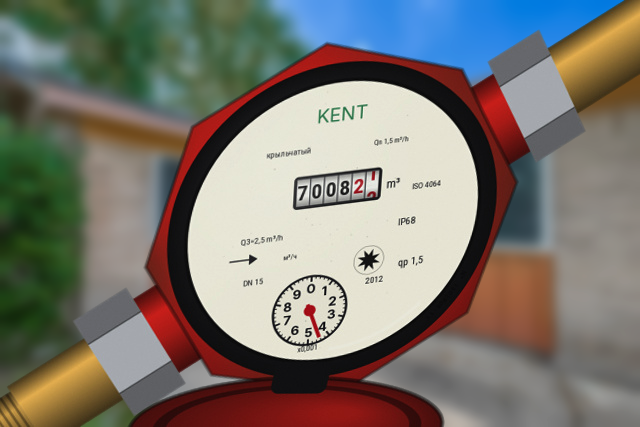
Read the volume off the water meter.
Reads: 7008.214 m³
